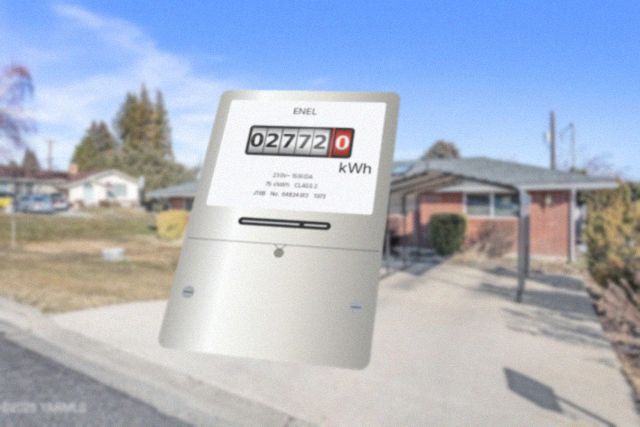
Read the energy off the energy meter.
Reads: 2772.0 kWh
